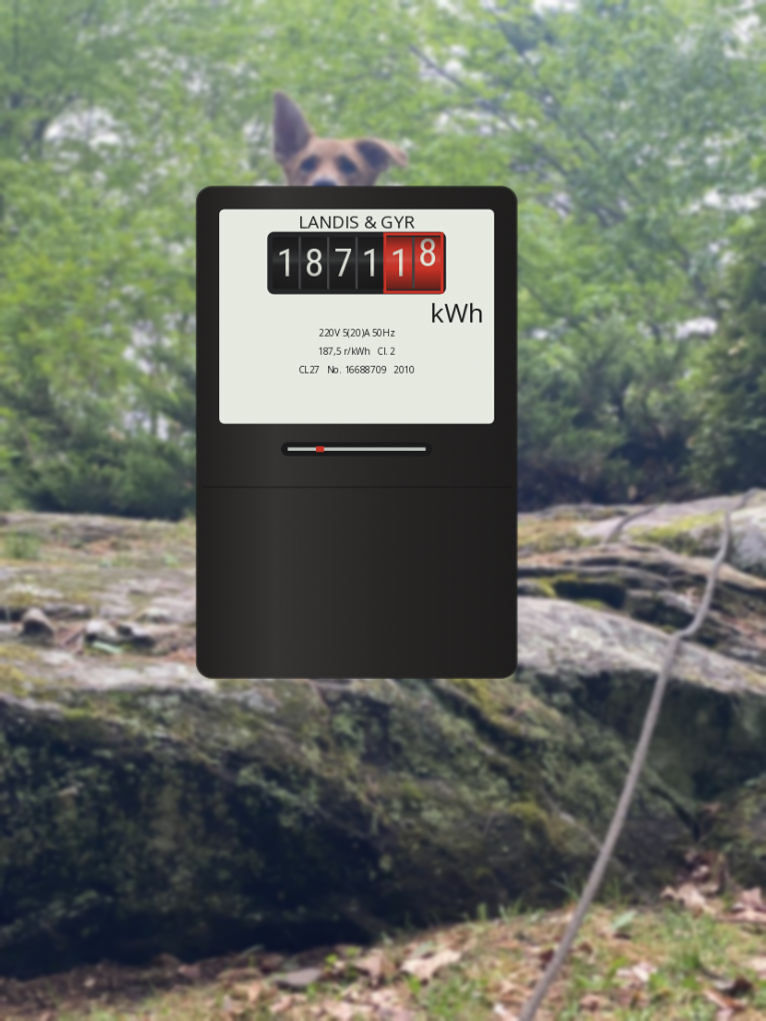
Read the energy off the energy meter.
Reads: 1871.18 kWh
